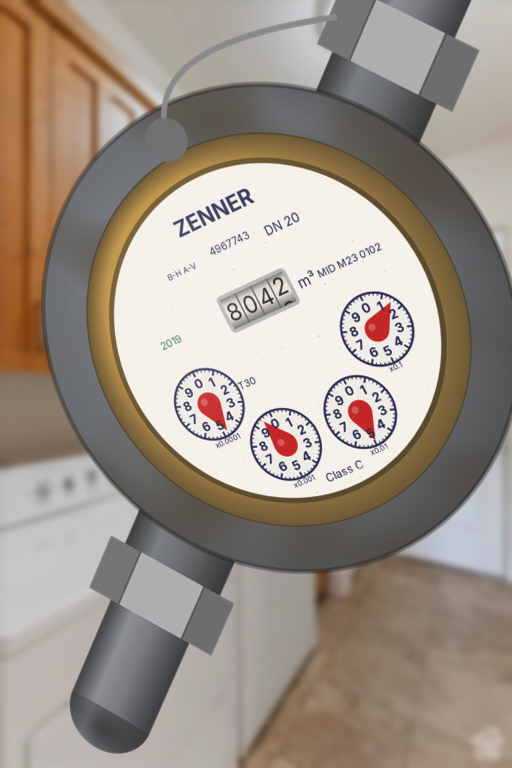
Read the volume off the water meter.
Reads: 8042.1494 m³
